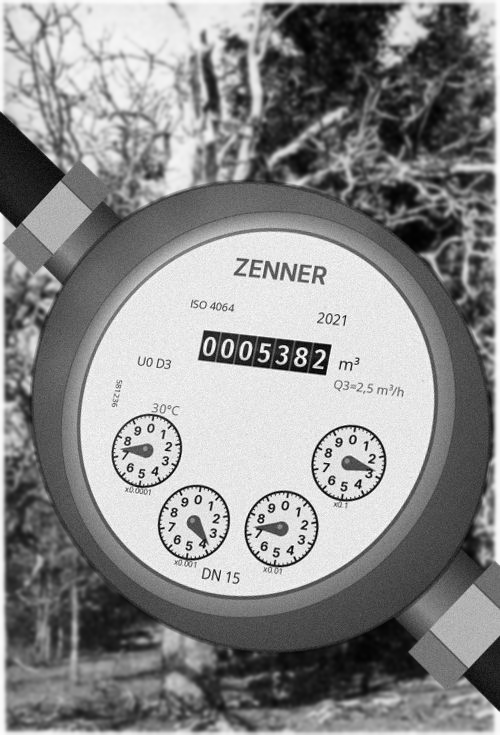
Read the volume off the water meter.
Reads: 5382.2737 m³
